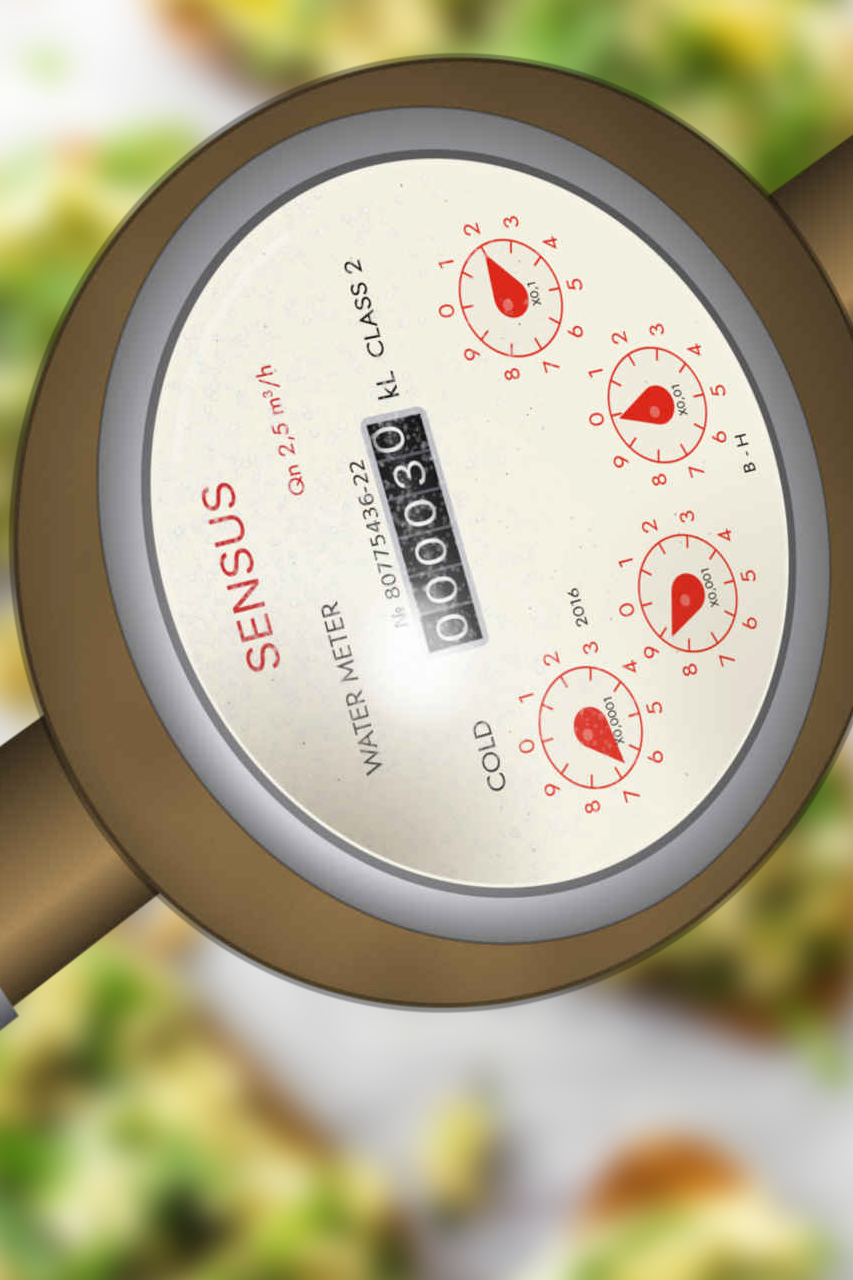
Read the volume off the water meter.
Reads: 30.1986 kL
